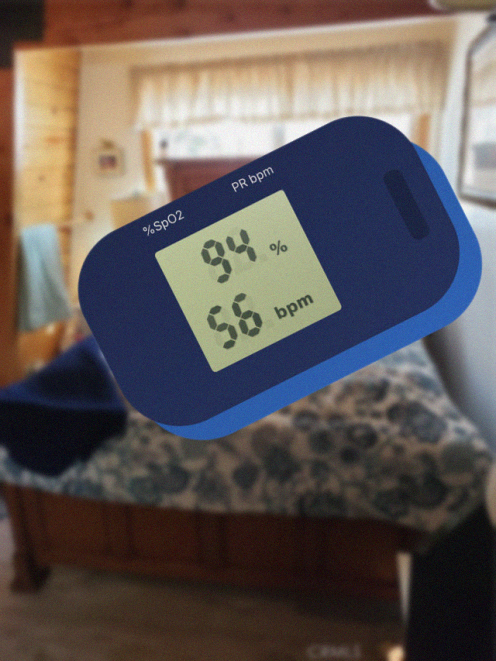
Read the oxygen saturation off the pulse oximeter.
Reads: 94 %
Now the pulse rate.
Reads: 56 bpm
